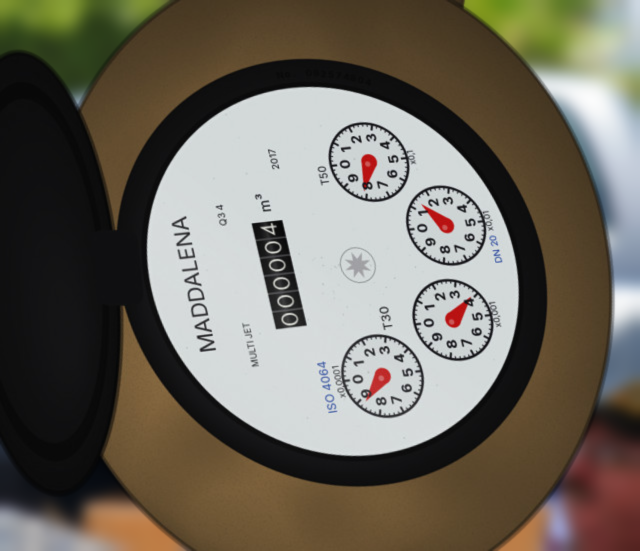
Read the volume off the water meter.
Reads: 4.8138 m³
